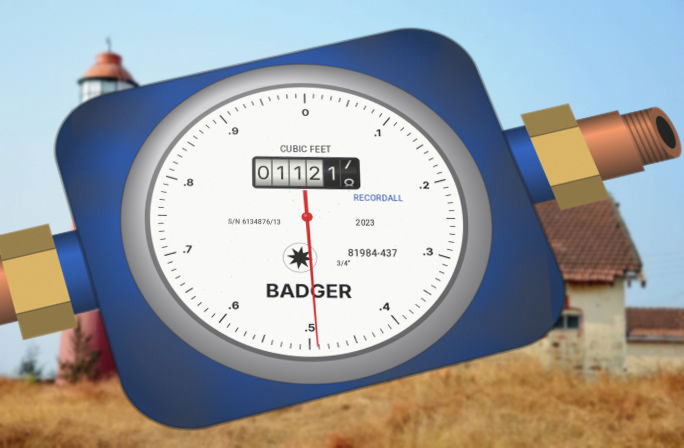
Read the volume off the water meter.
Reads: 11217.49 ft³
